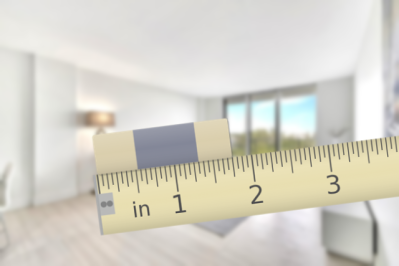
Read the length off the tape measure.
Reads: 1.75 in
